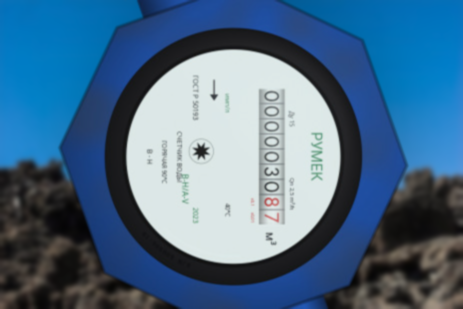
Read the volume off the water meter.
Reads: 30.87 m³
